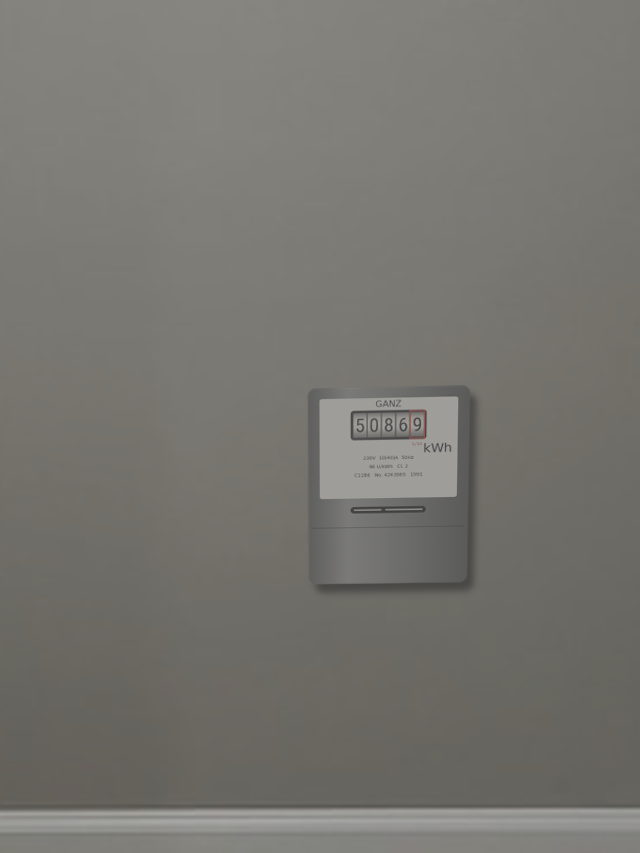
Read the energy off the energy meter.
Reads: 5086.9 kWh
